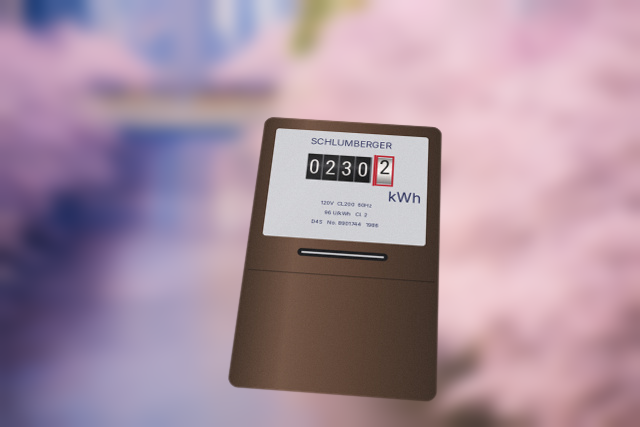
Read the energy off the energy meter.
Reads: 230.2 kWh
